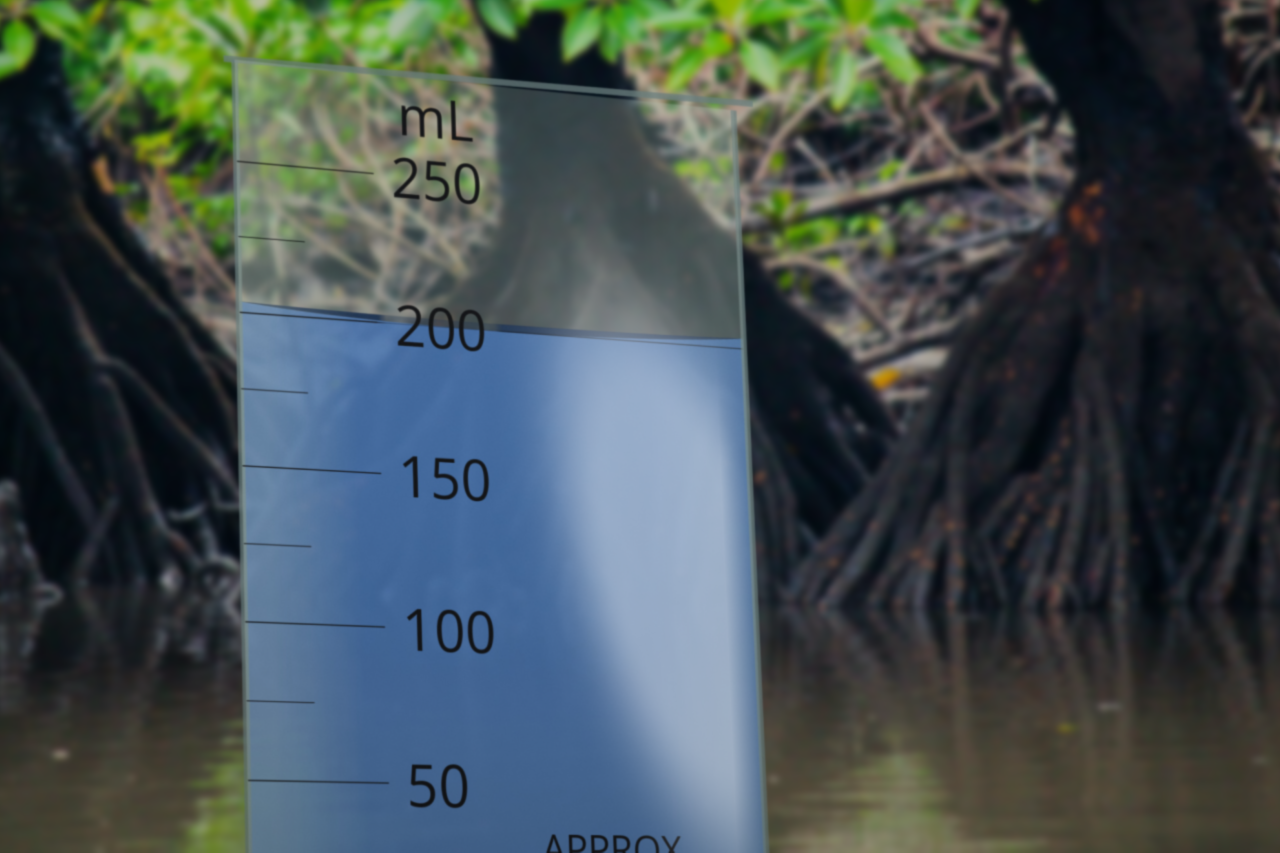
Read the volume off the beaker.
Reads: 200 mL
